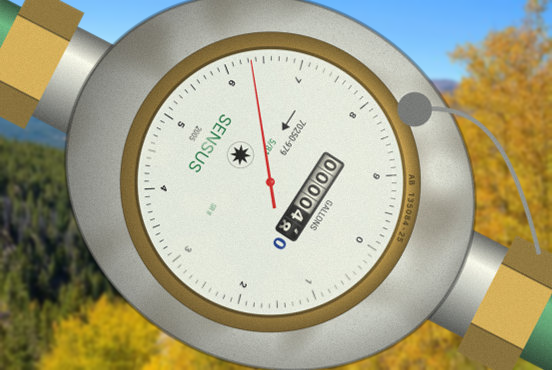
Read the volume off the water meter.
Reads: 476.3 gal
